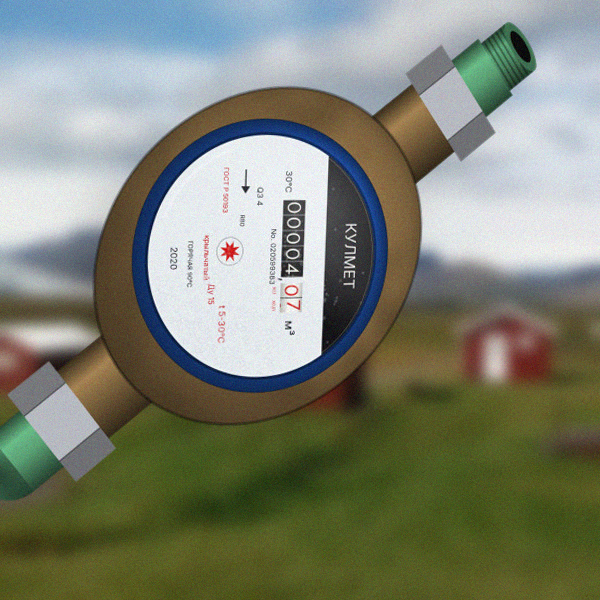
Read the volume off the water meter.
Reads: 4.07 m³
